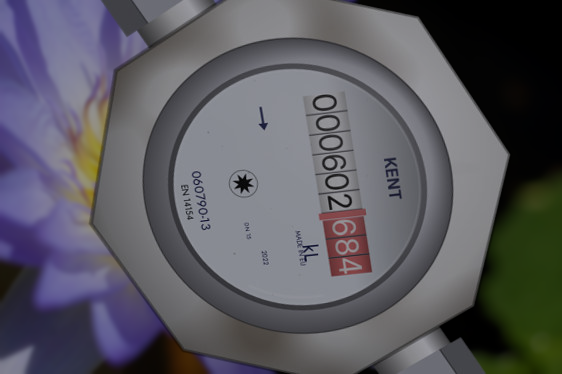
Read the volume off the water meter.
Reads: 602.684 kL
